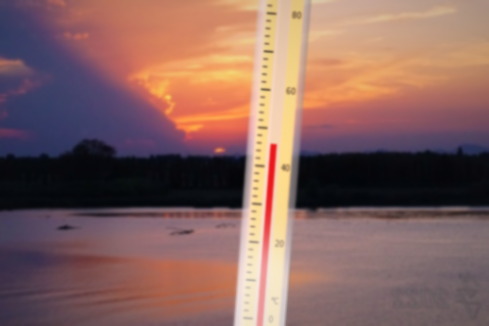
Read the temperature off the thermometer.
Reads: 46 °C
